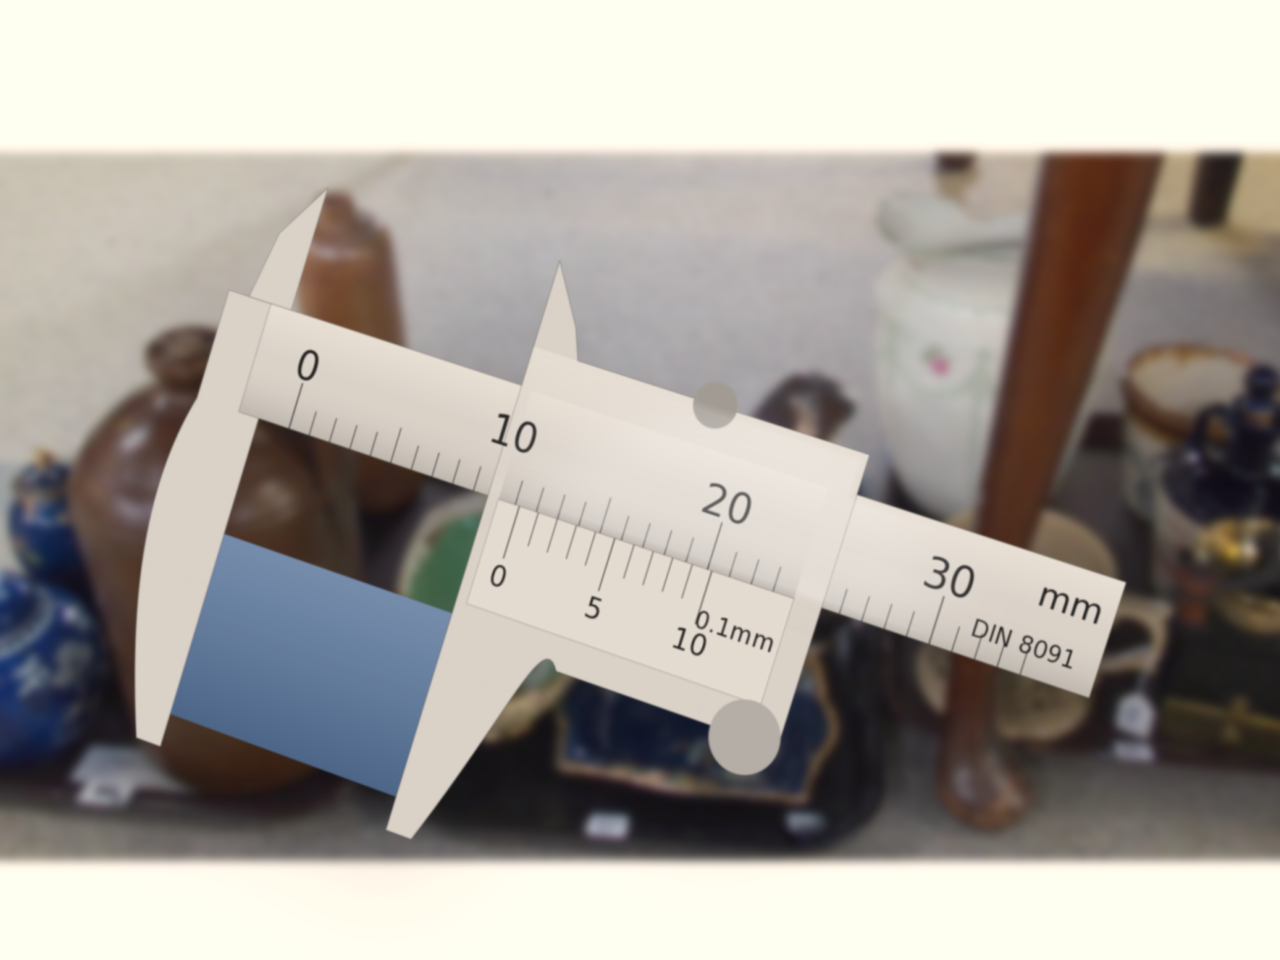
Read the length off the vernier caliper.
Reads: 11.2 mm
